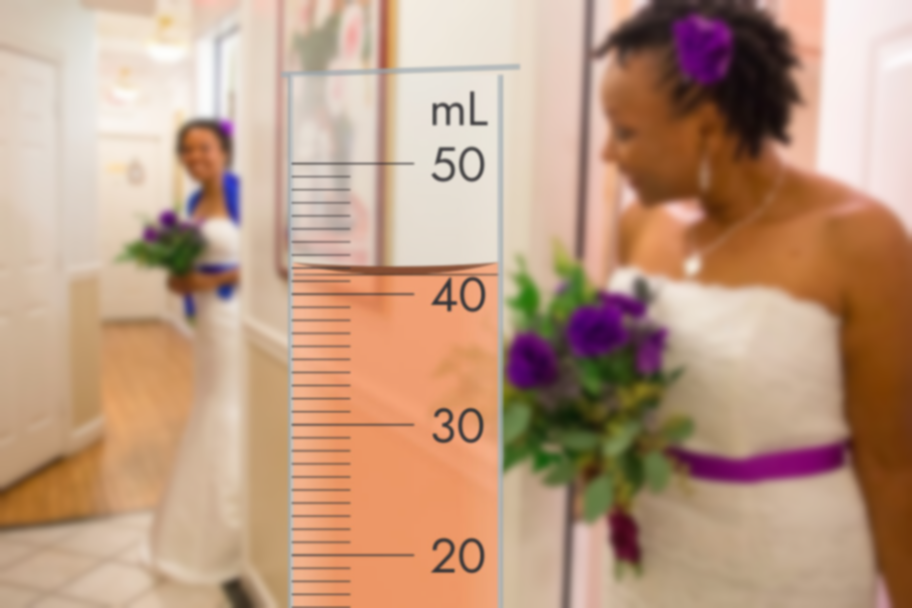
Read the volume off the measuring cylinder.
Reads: 41.5 mL
